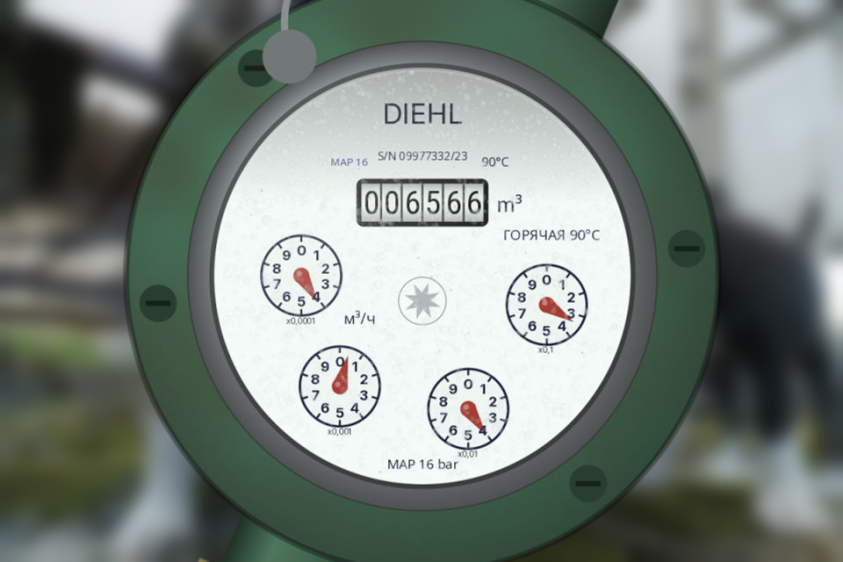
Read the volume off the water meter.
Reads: 6566.3404 m³
